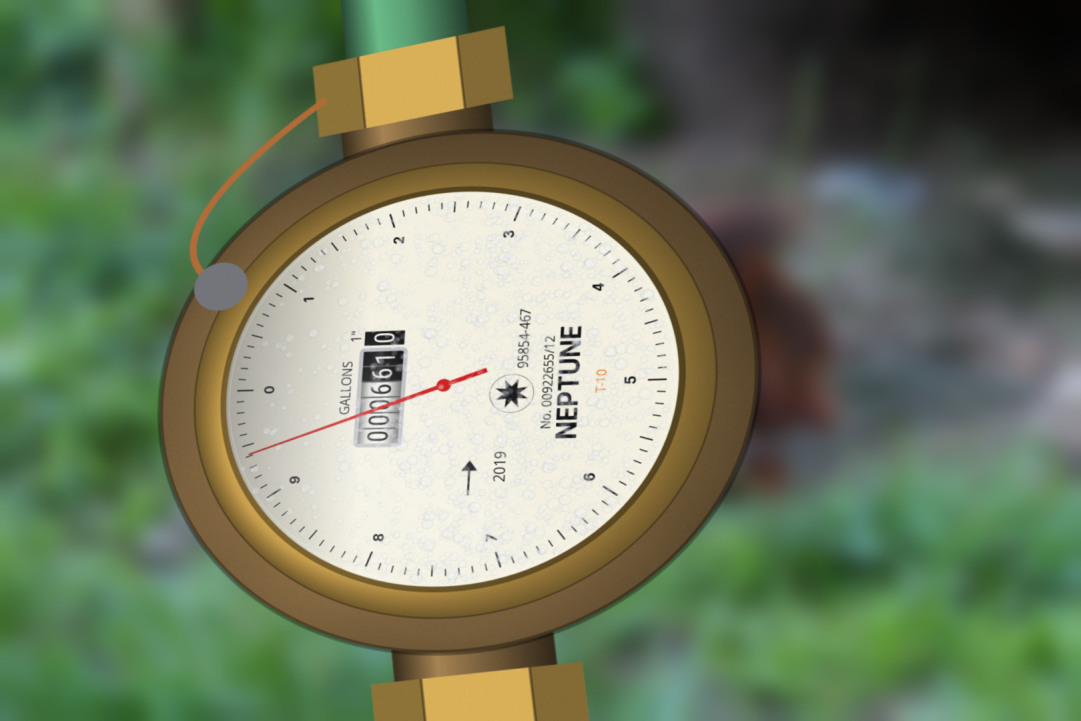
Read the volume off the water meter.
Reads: 6609.4 gal
